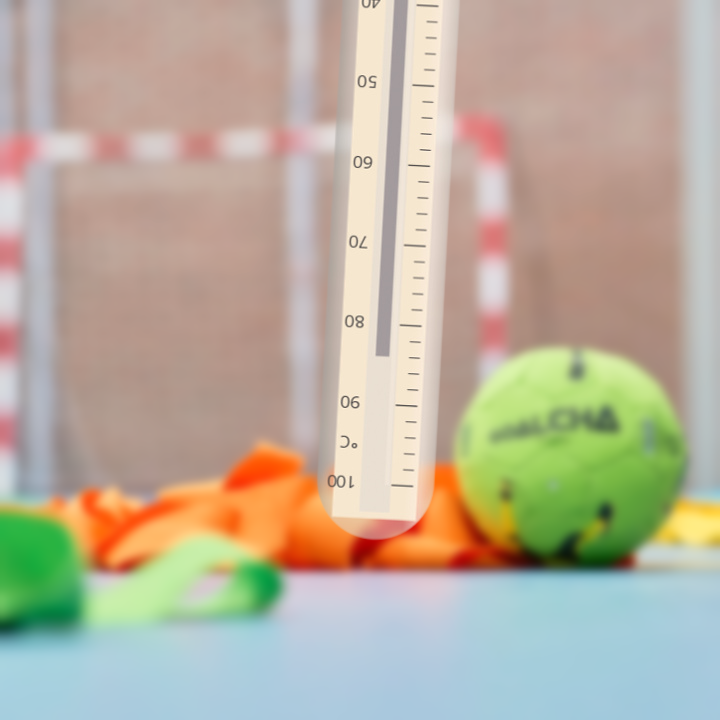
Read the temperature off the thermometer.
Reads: 84 °C
